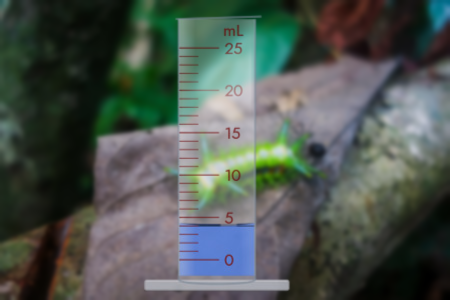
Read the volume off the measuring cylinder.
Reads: 4 mL
